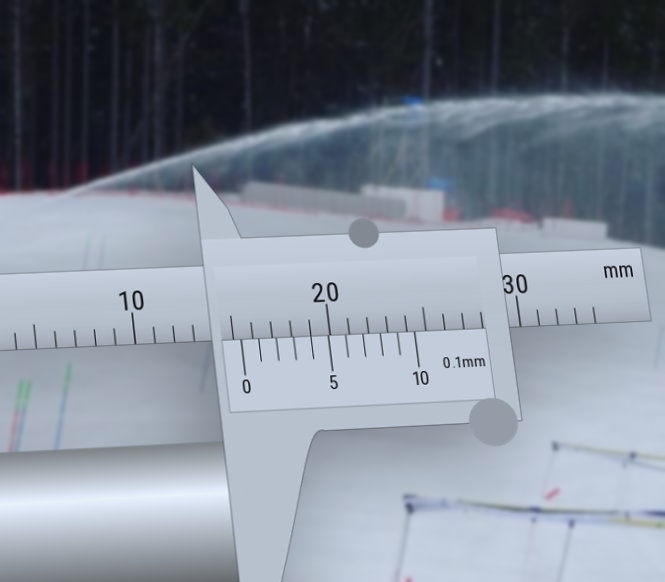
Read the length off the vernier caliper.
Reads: 15.4 mm
